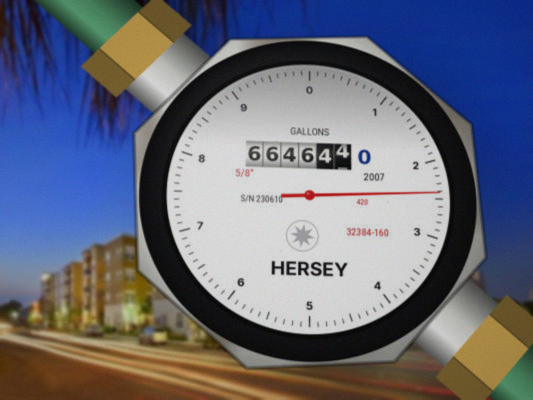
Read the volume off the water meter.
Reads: 6646442.4 gal
